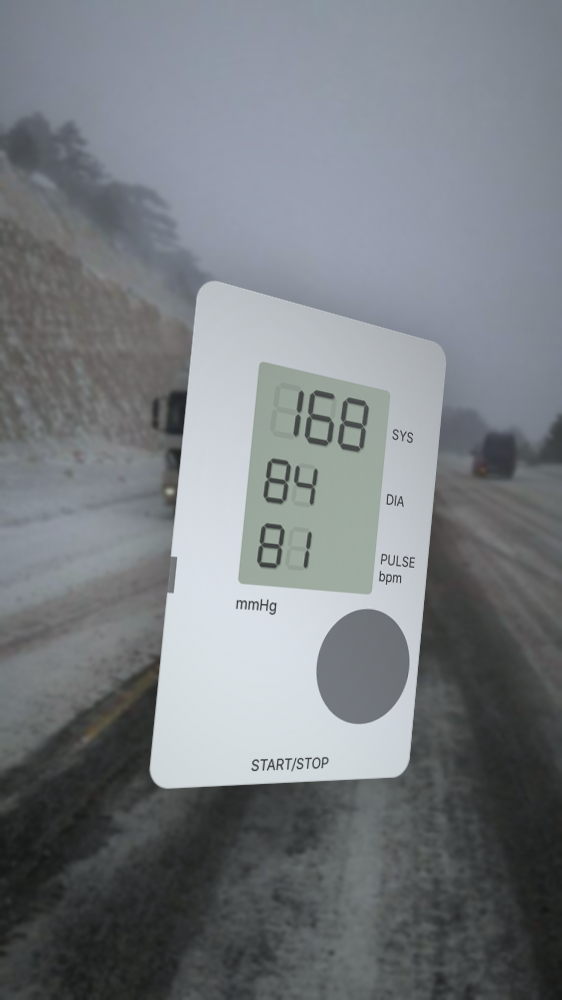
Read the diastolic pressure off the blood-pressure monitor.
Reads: 84 mmHg
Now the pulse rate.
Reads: 81 bpm
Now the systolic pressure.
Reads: 168 mmHg
